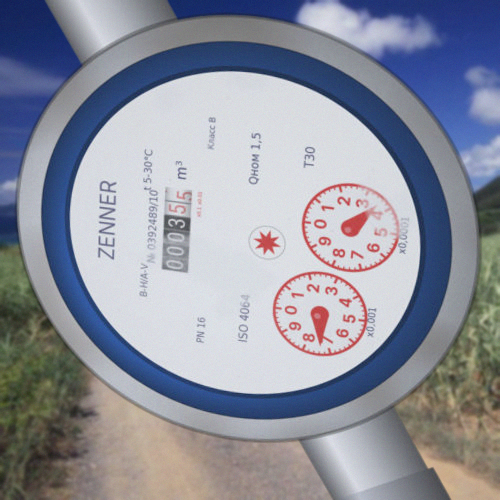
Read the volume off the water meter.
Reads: 3.5473 m³
